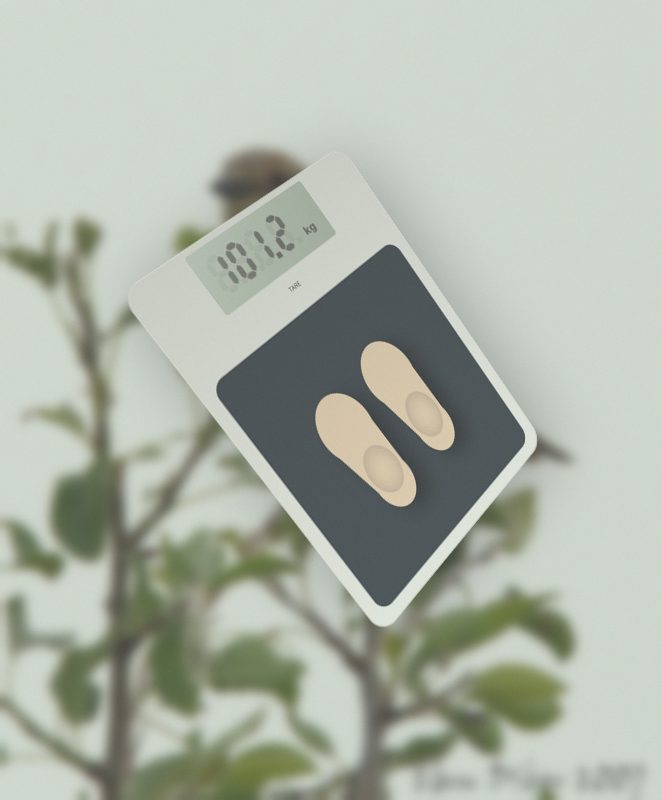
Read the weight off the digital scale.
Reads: 101.2 kg
